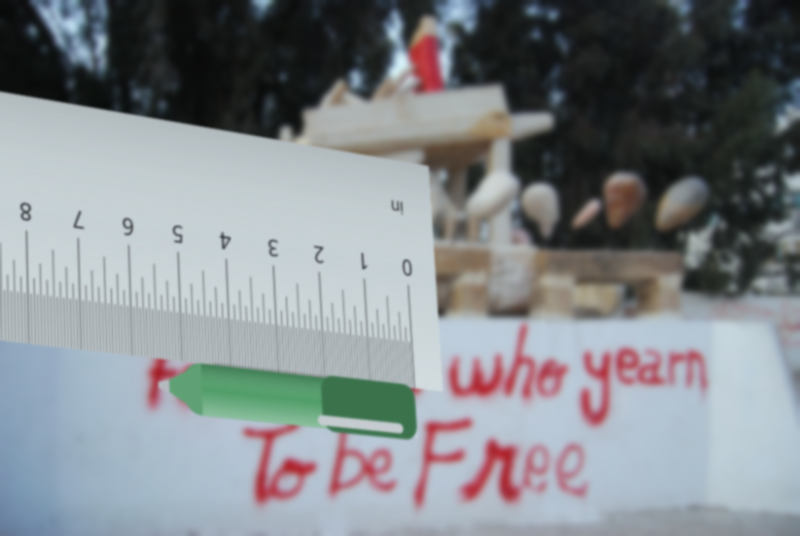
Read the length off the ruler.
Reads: 5.5 in
